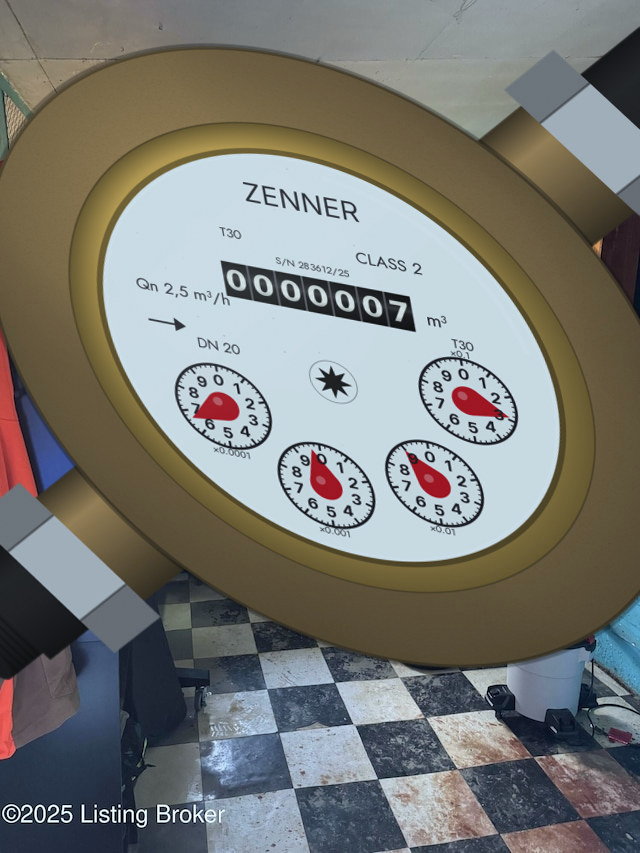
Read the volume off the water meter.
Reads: 7.2896 m³
